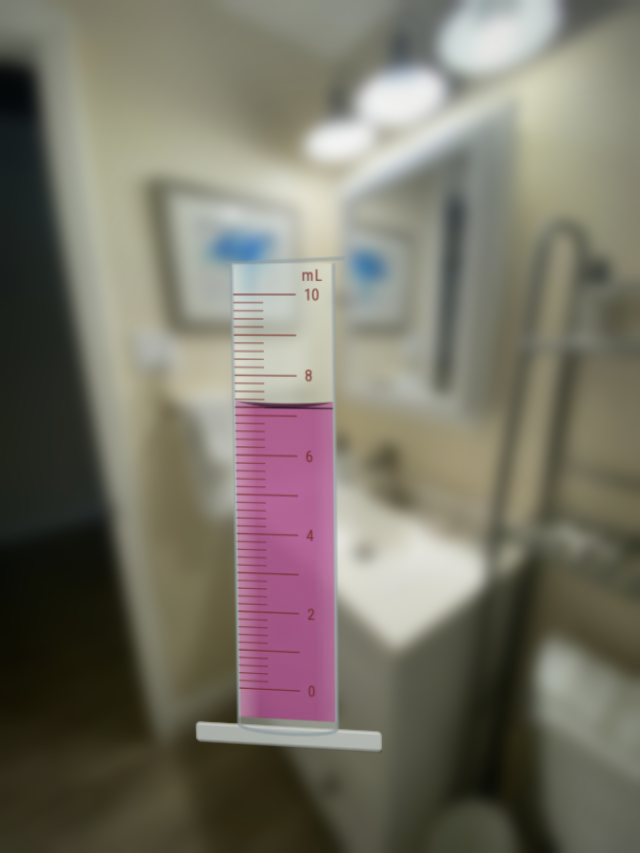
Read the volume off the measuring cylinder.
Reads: 7.2 mL
